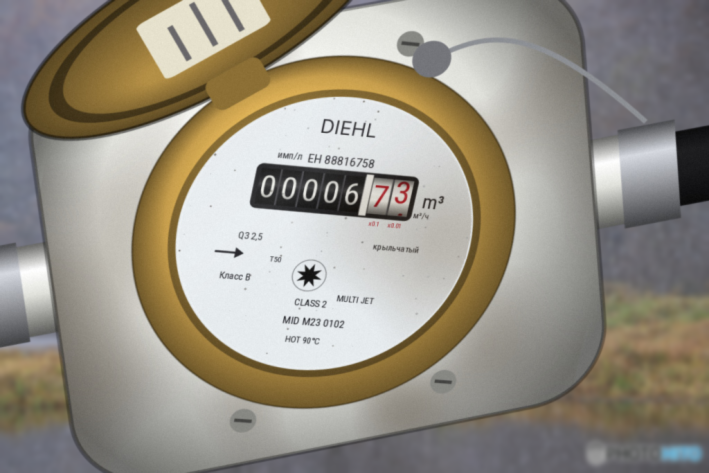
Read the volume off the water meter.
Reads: 6.73 m³
